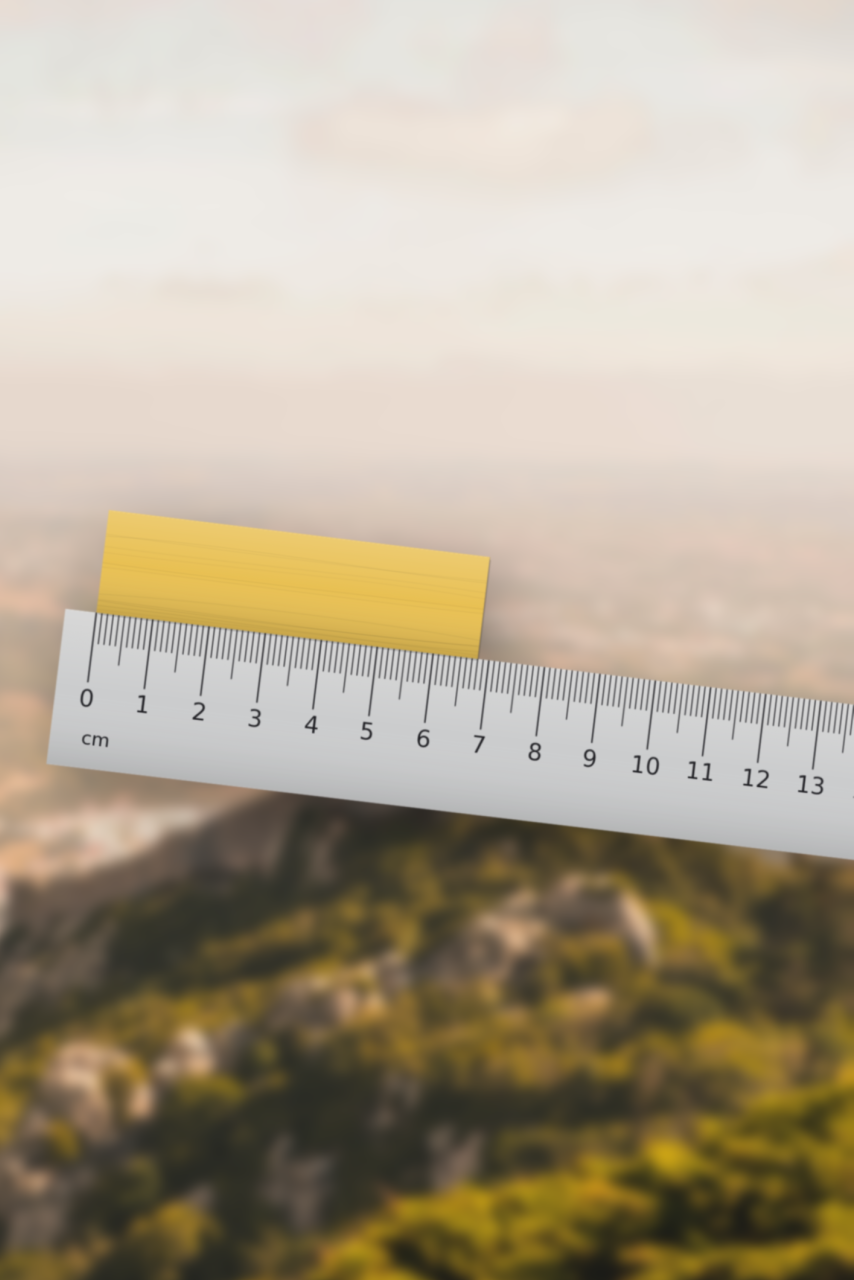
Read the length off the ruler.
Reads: 6.8 cm
